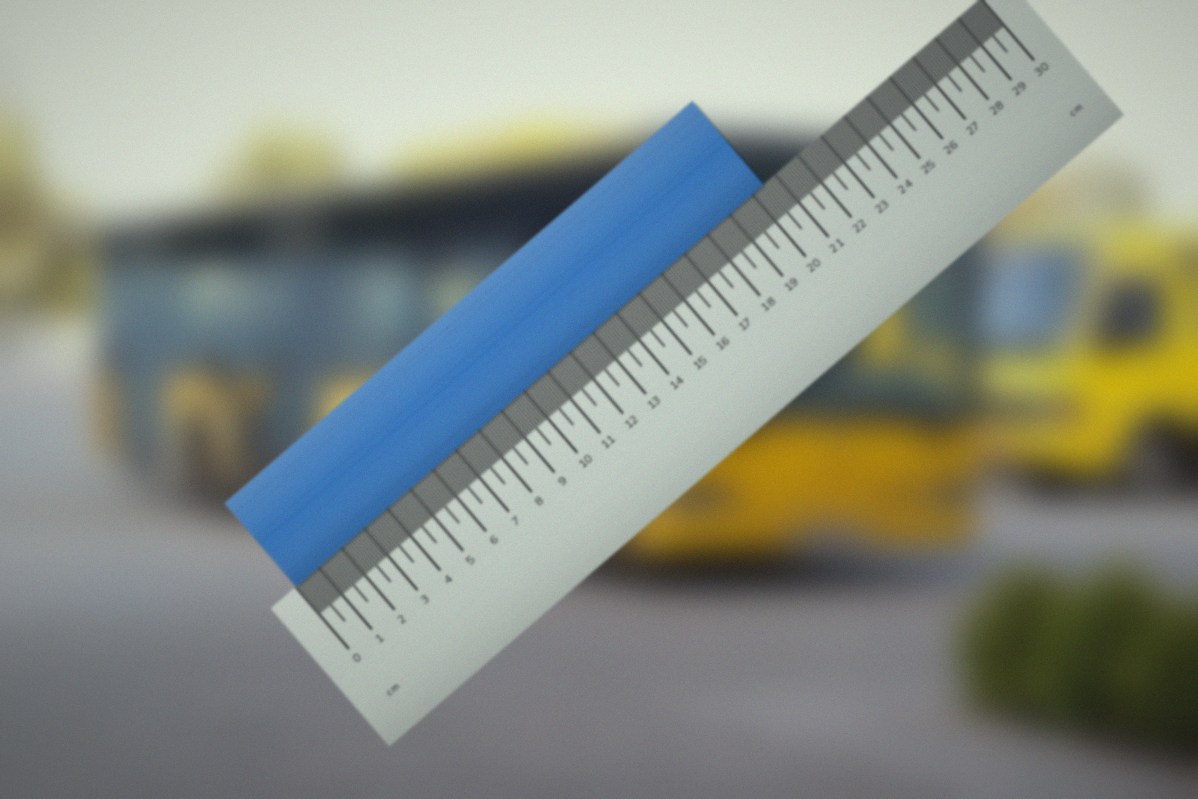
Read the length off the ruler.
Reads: 20.5 cm
